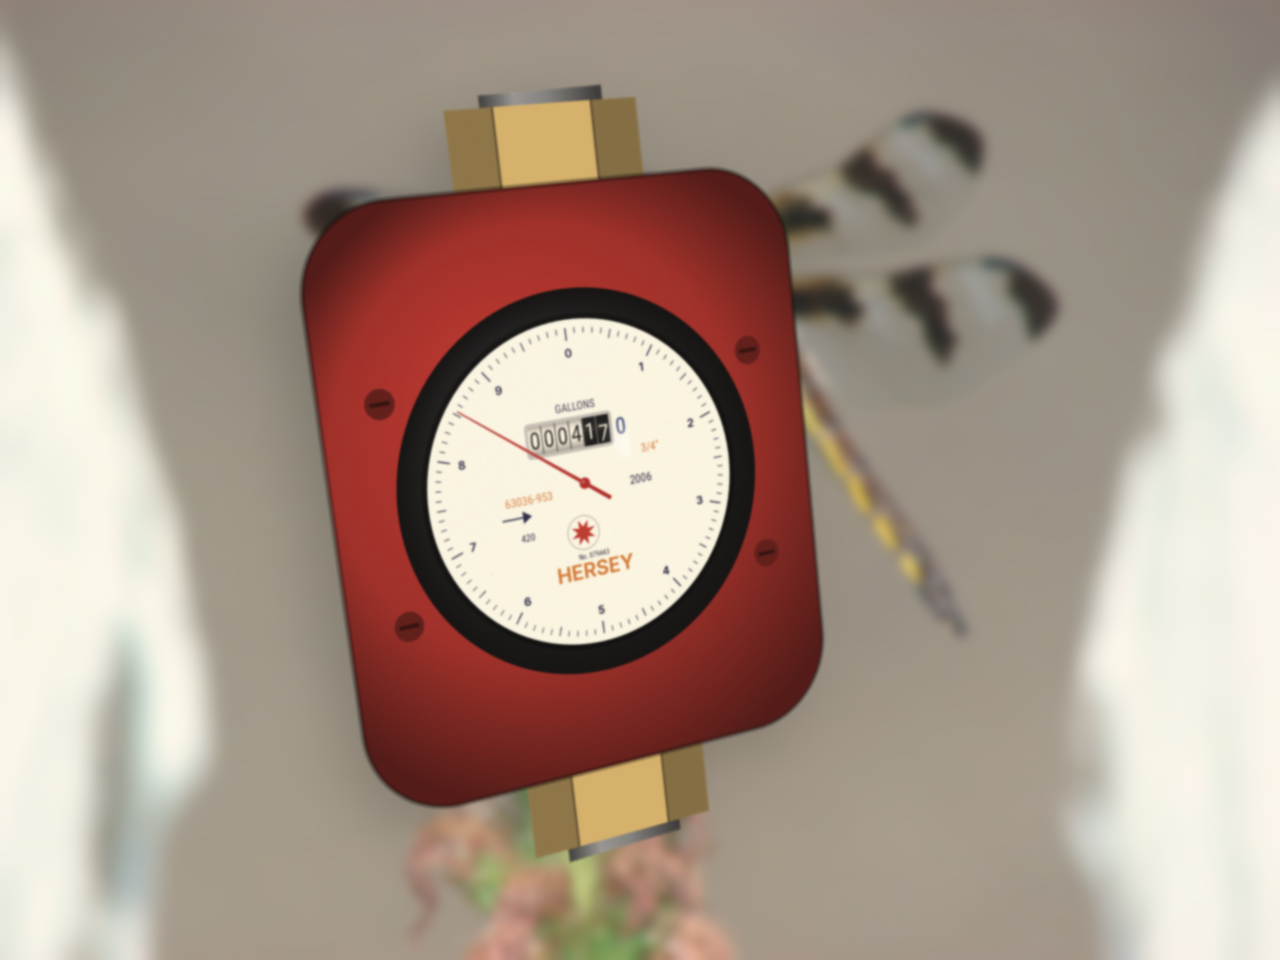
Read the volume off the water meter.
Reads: 4168.5 gal
